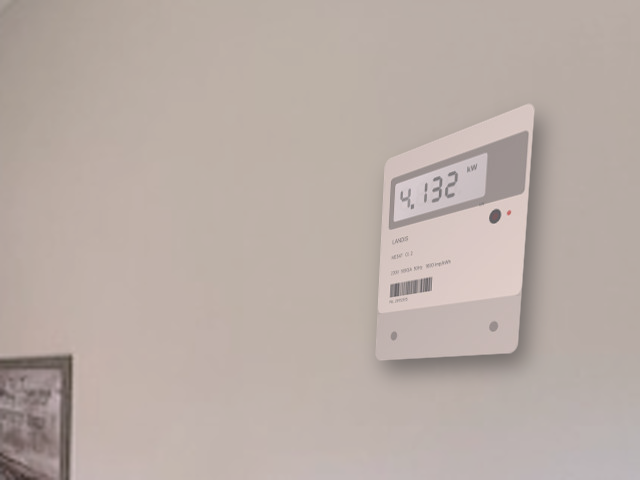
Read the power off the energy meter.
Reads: 4.132 kW
